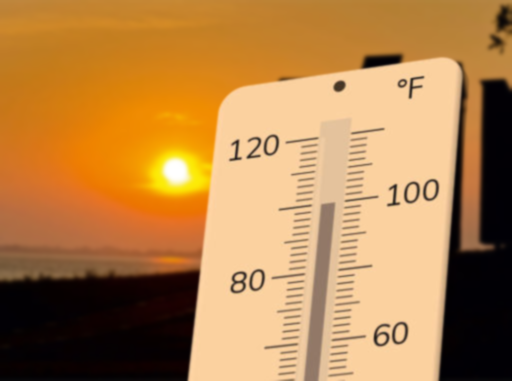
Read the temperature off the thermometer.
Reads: 100 °F
